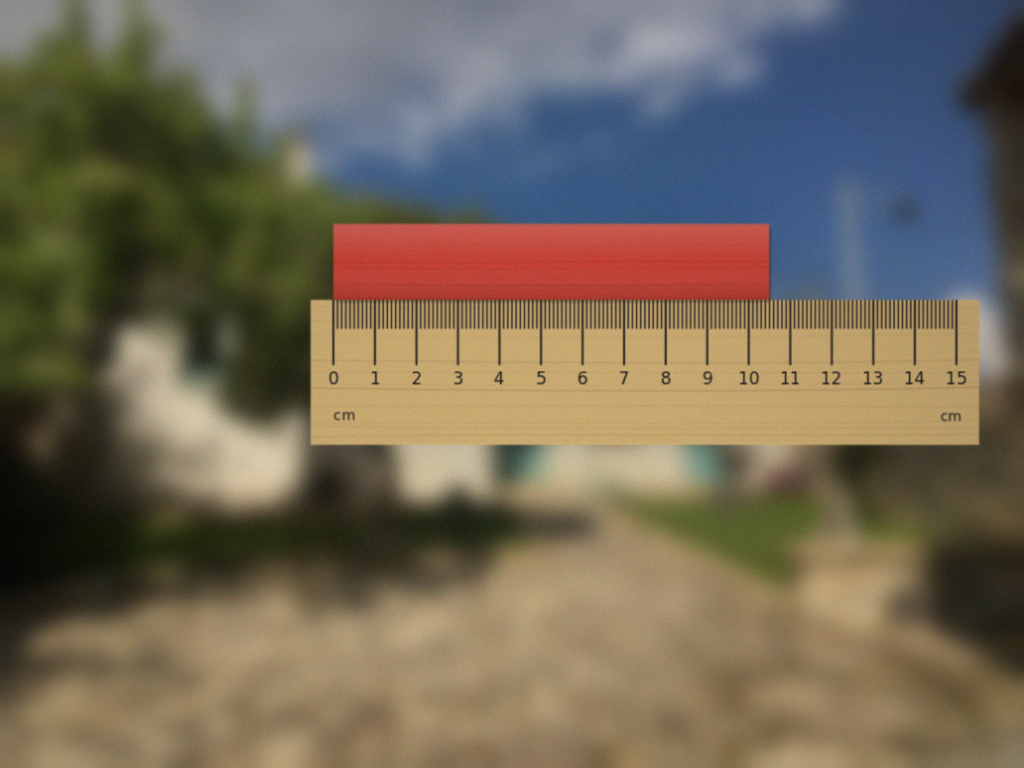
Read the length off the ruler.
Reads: 10.5 cm
